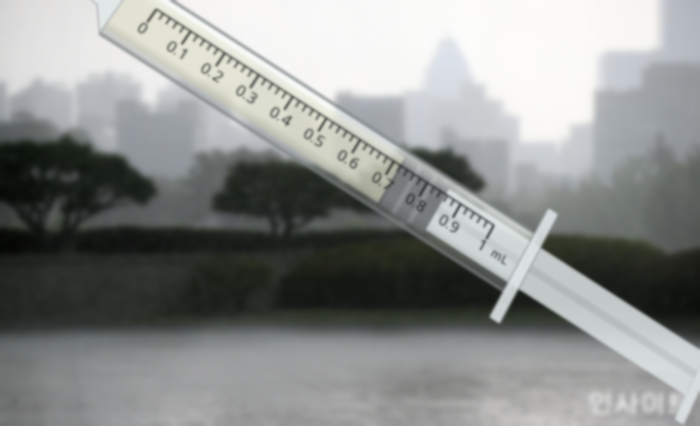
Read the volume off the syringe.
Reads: 0.72 mL
